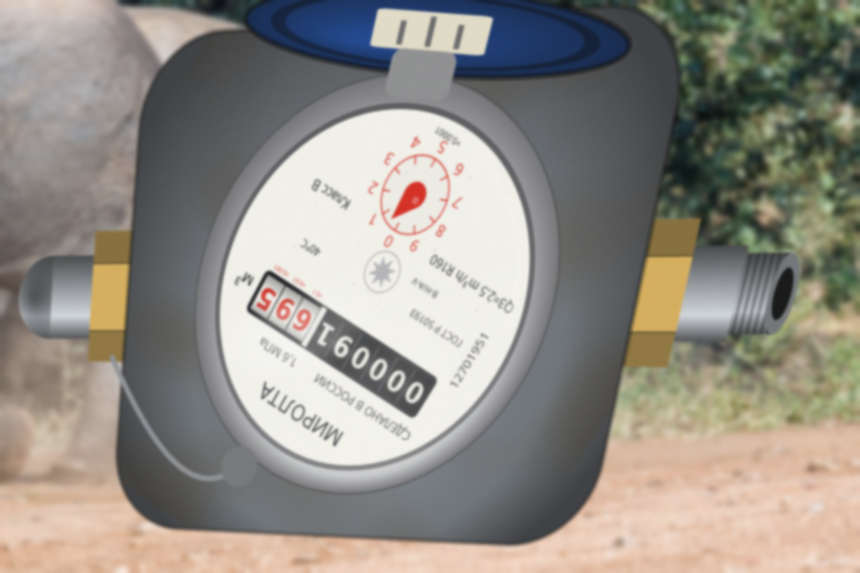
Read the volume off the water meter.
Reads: 91.6950 m³
